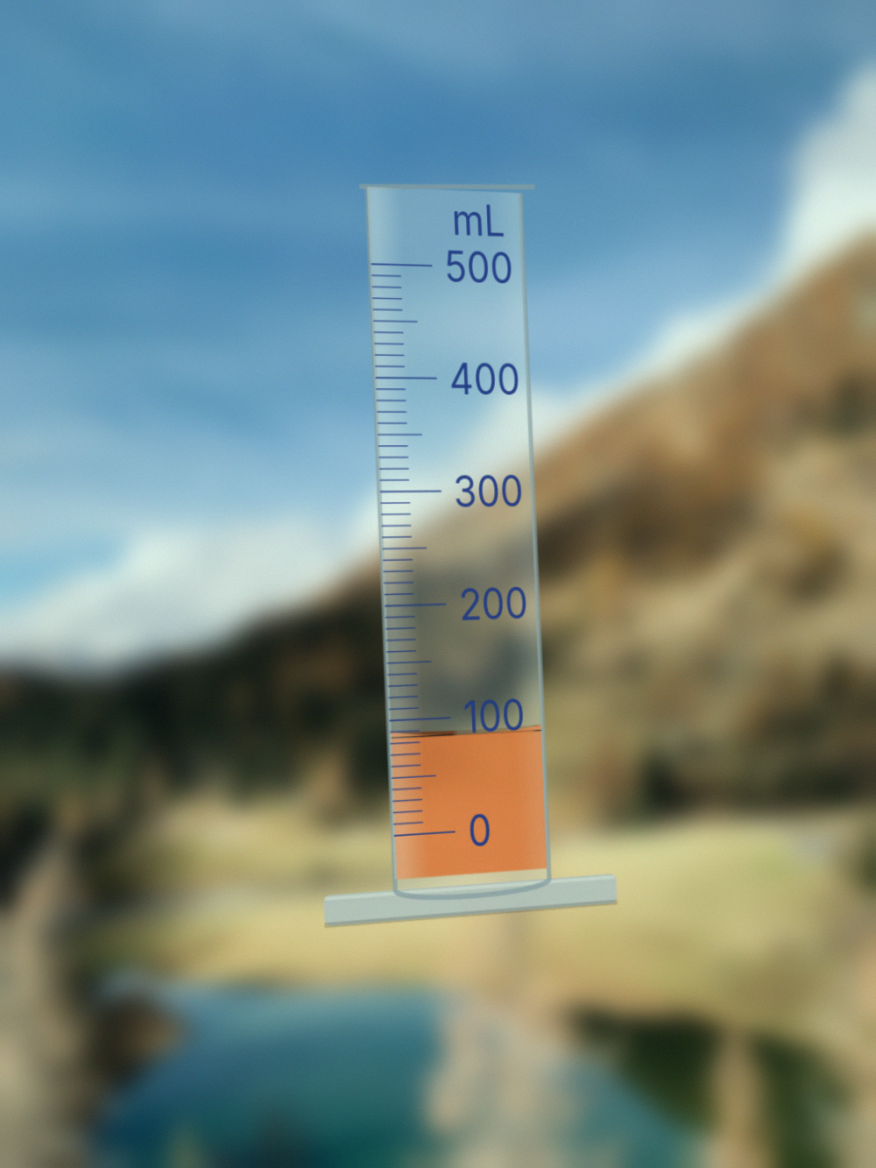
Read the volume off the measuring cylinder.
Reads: 85 mL
